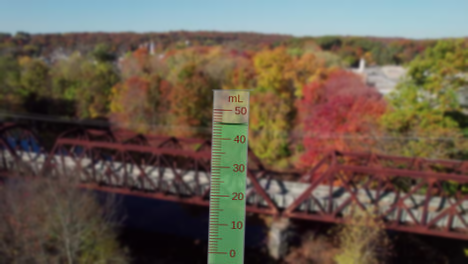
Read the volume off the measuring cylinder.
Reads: 45 mL
